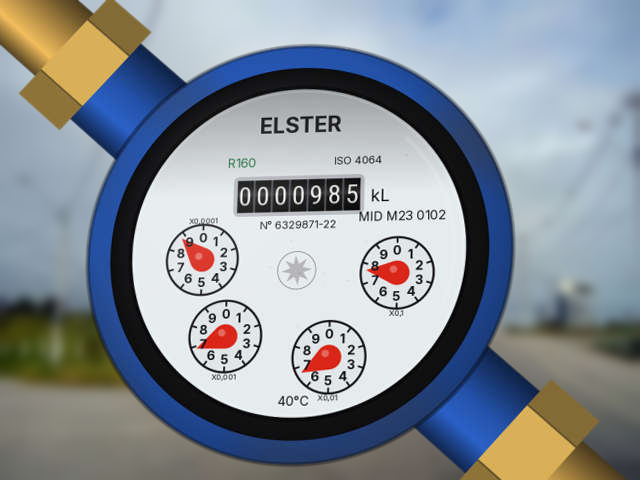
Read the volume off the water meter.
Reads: 985.7668 kL
